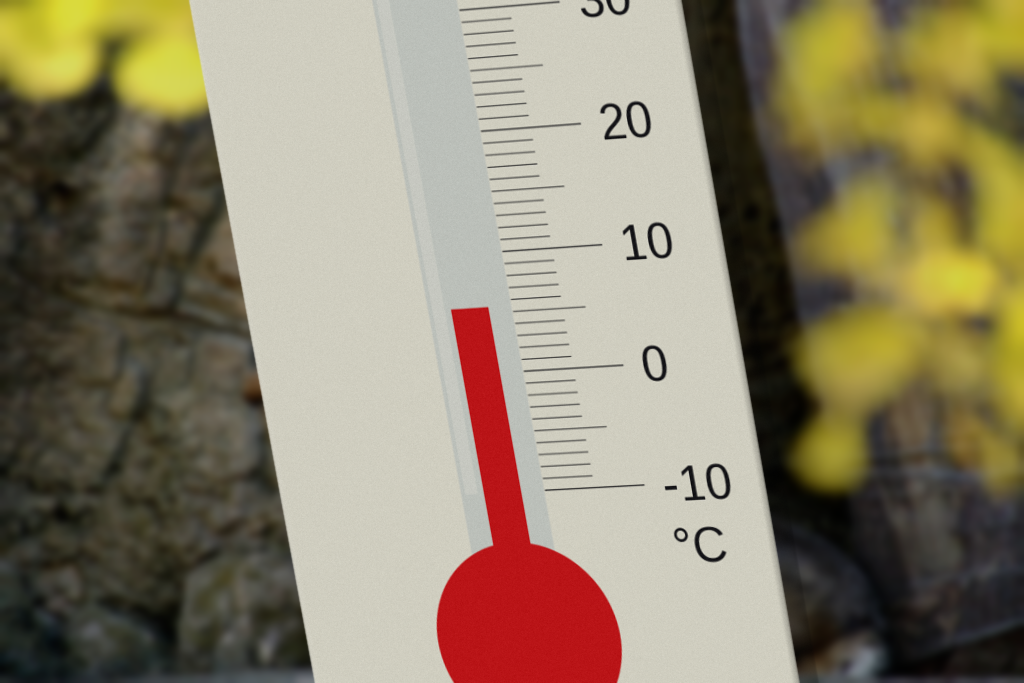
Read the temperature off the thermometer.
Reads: 5.5 °C
